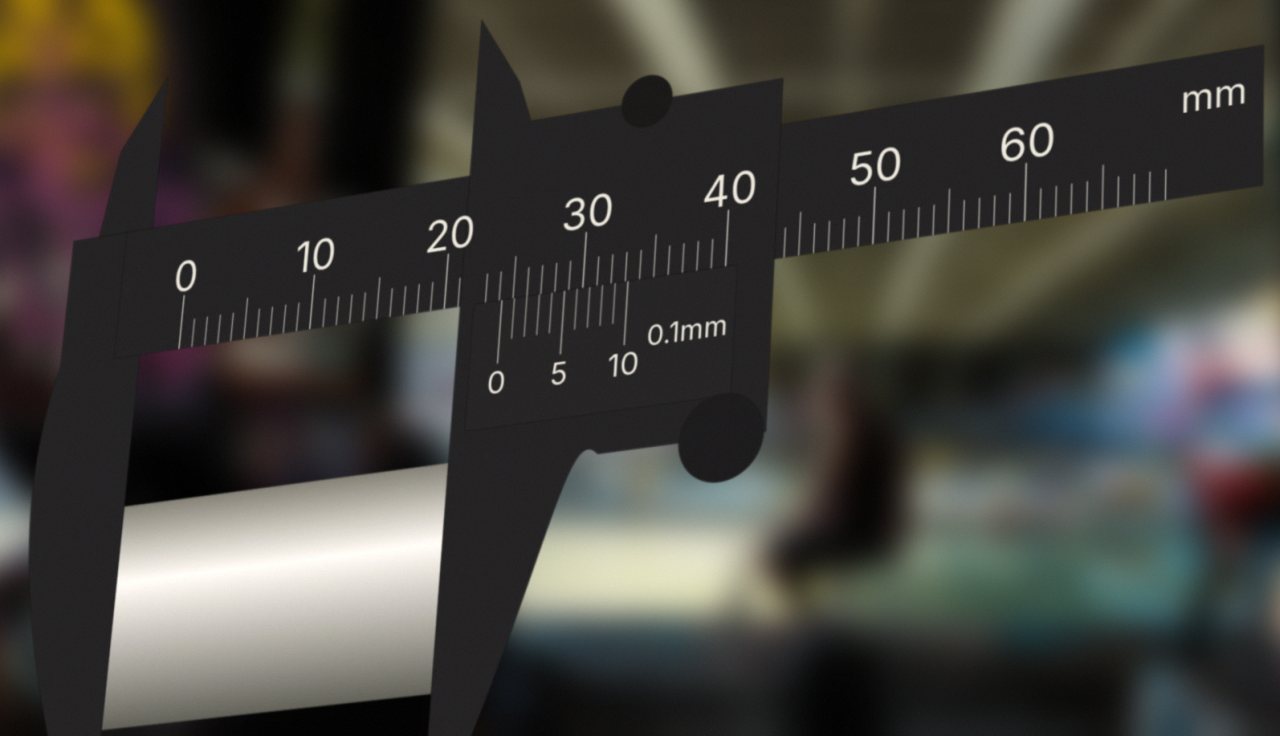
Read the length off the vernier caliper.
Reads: 24.2 mm
